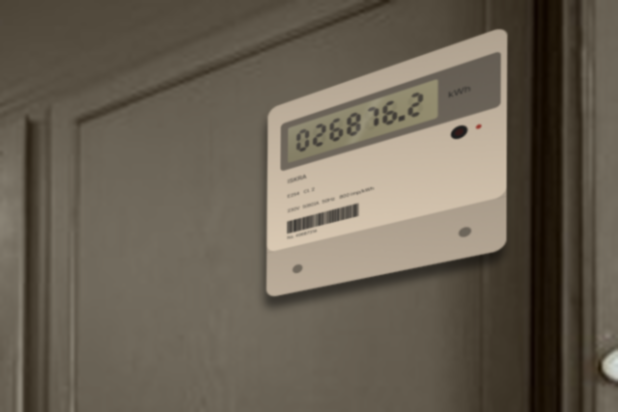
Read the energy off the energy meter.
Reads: 26876.2 kWh
